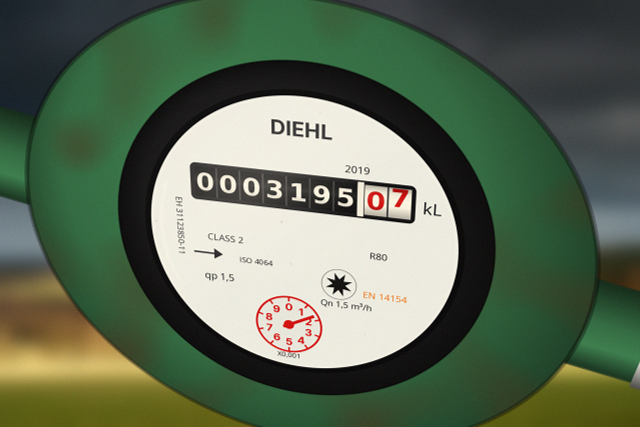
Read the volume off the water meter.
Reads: 3195.071 kL
